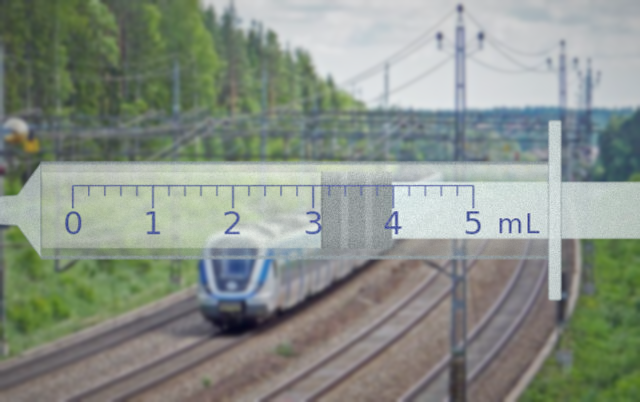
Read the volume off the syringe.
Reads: 3.1 mL
